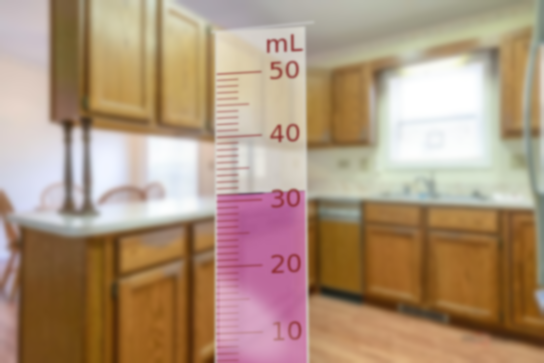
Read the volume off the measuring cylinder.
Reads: 31 mL
